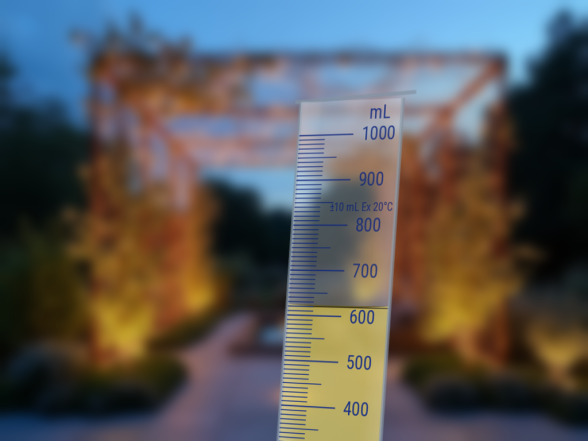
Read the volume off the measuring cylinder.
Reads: 620 mL
